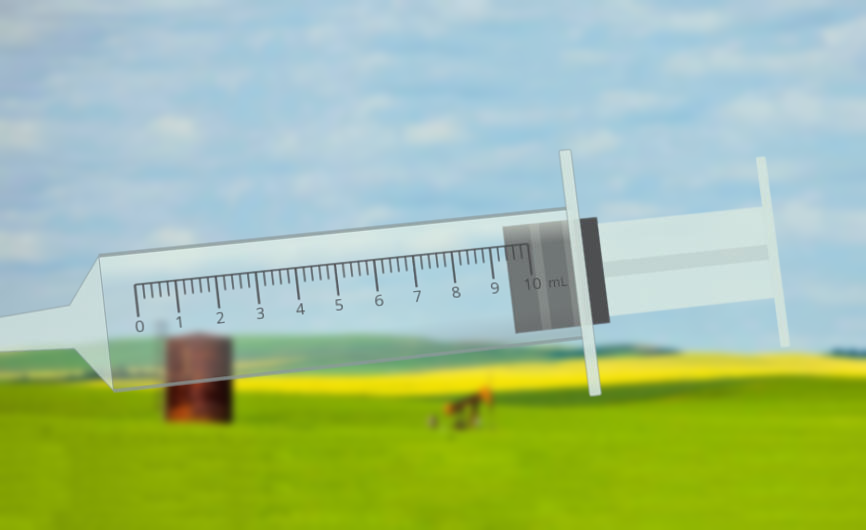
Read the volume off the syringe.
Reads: 9.4 mL
